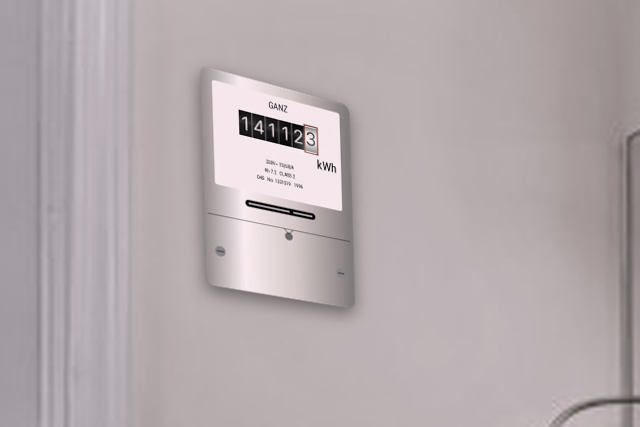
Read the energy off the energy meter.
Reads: 14112.3 kWh
